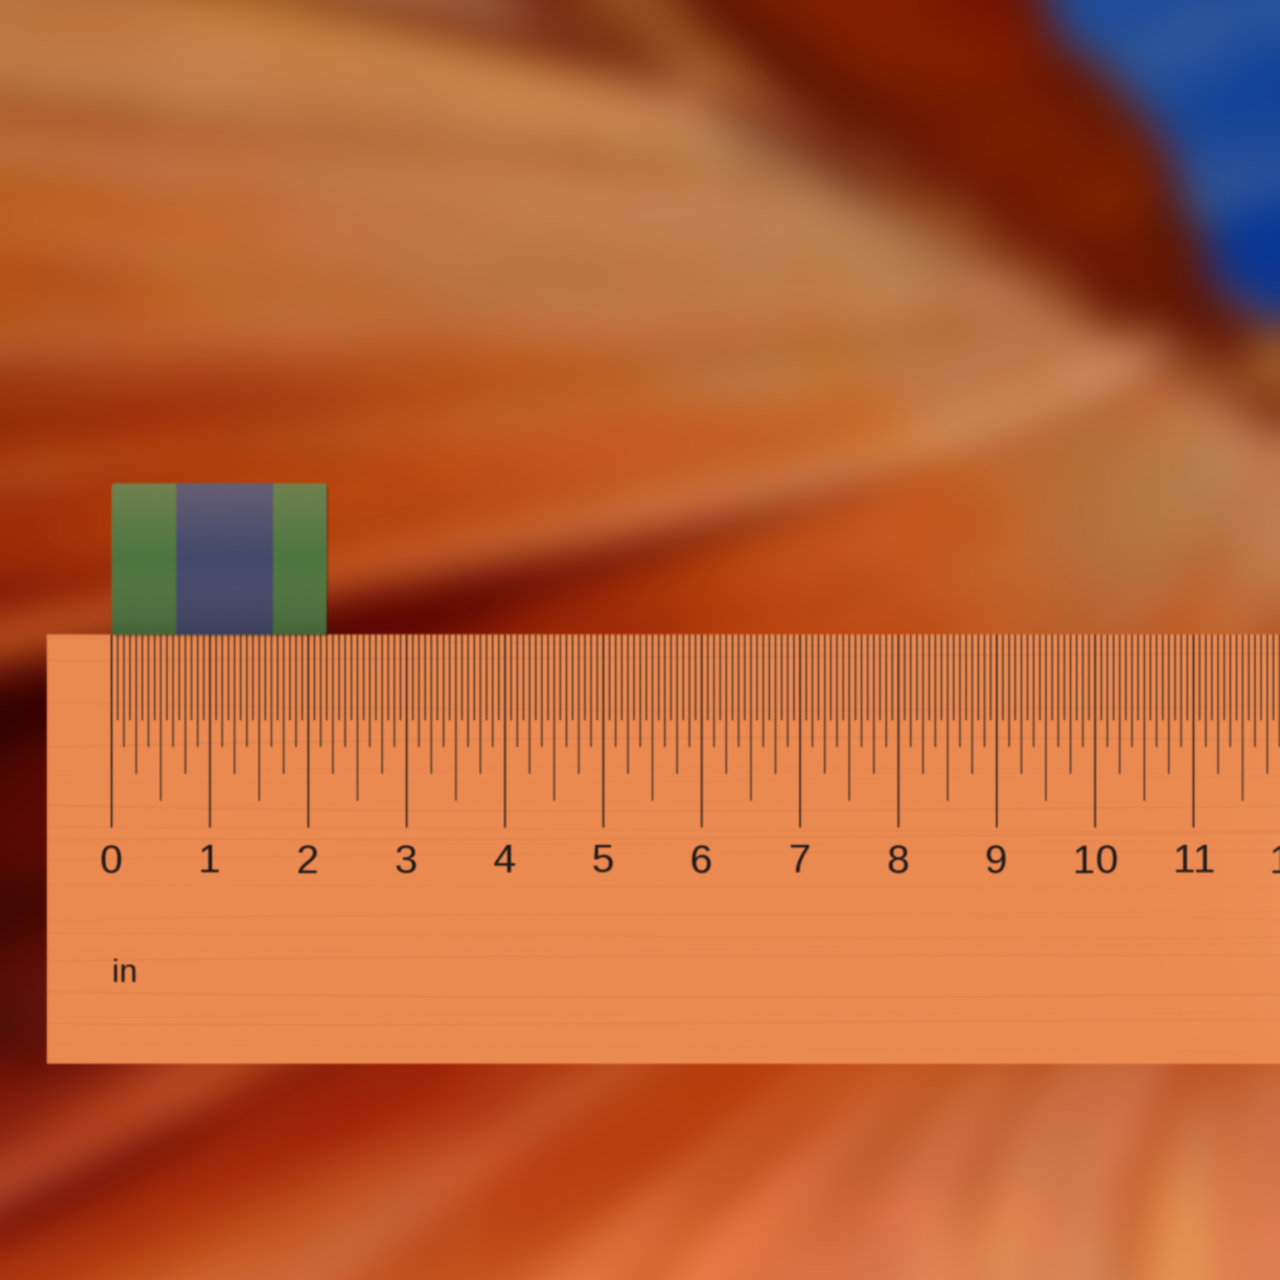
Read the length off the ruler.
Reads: 2.1875 in
